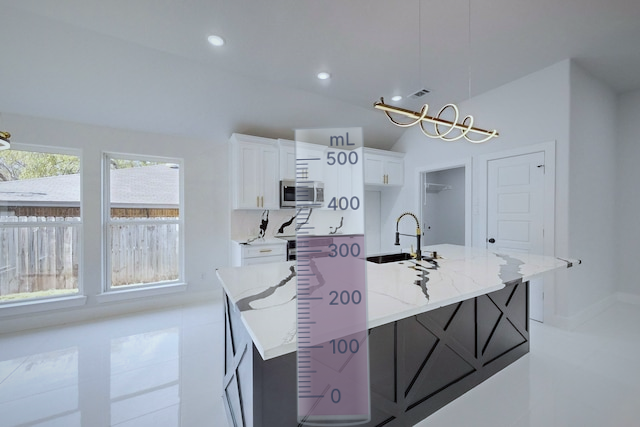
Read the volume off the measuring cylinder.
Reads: 330 mL
